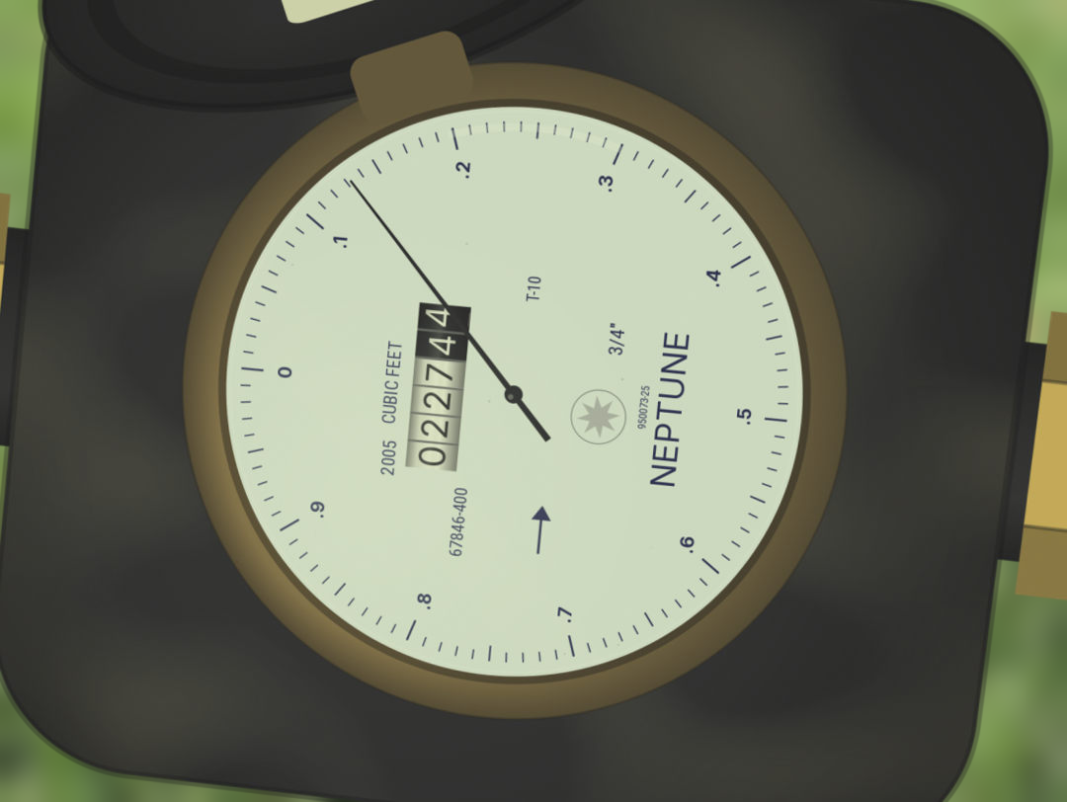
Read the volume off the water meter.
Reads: 22744.13 ft³
